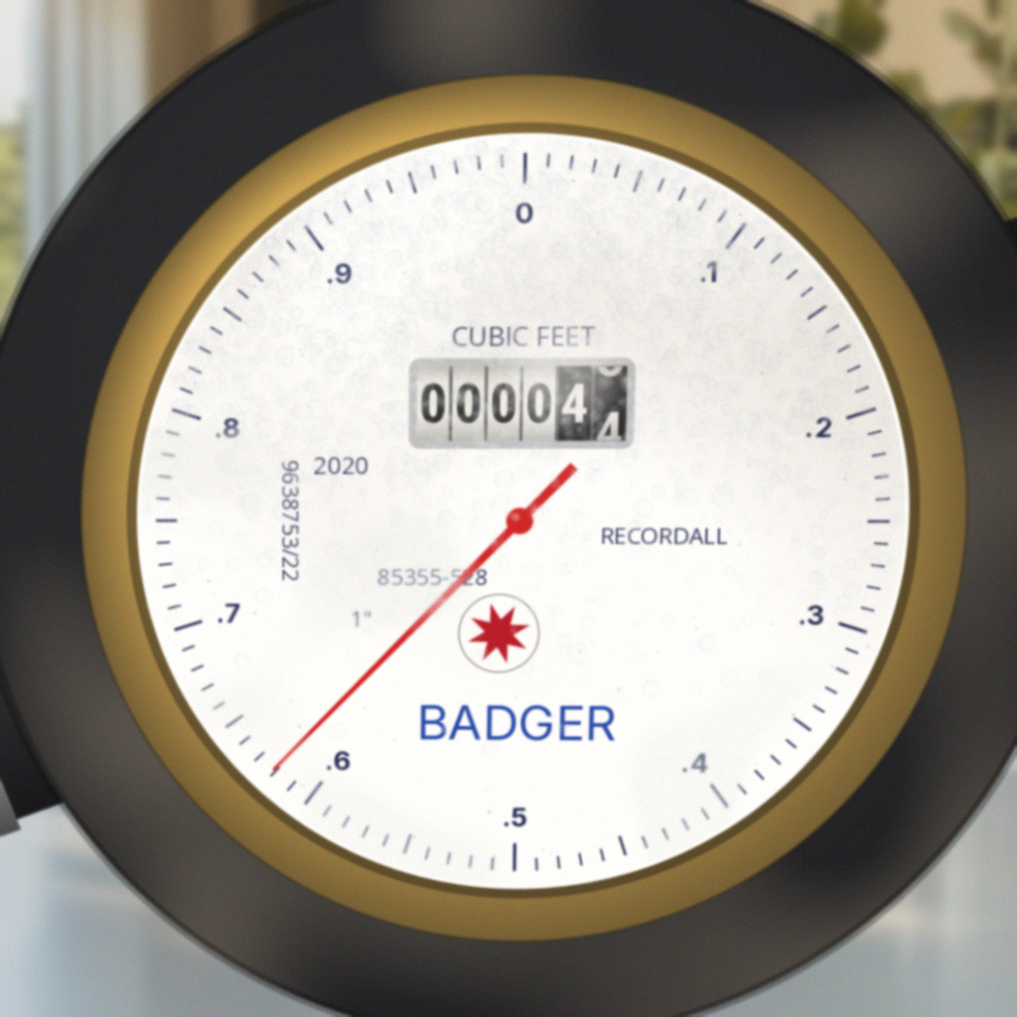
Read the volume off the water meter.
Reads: 43.62 ft³
